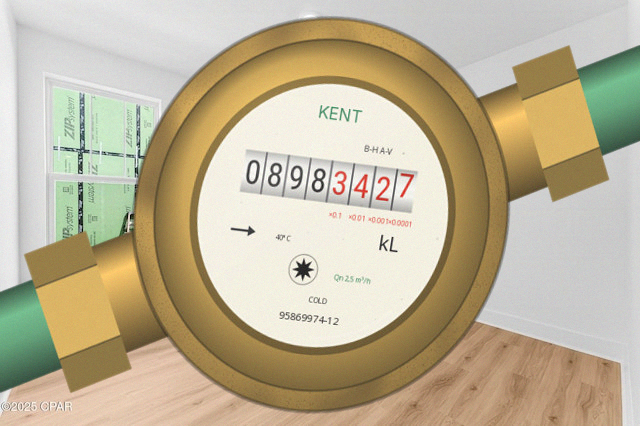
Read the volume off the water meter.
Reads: 898.3427 kL
